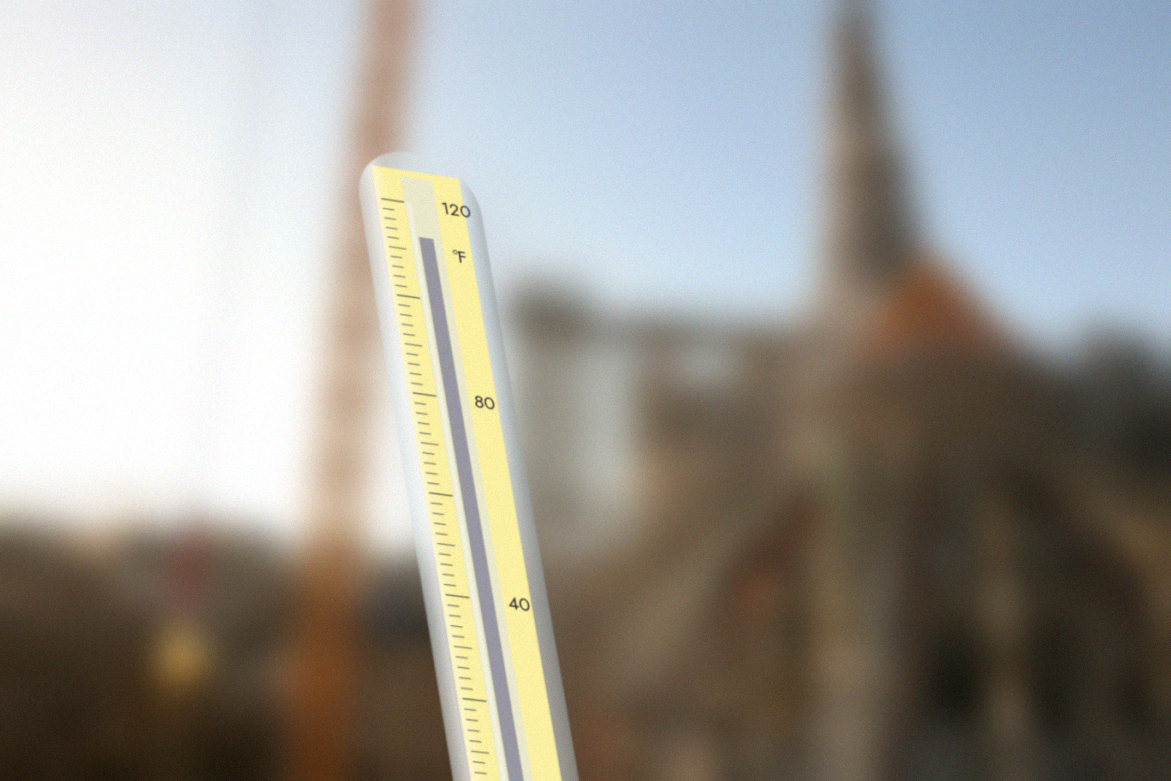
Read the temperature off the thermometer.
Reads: 113 °F
